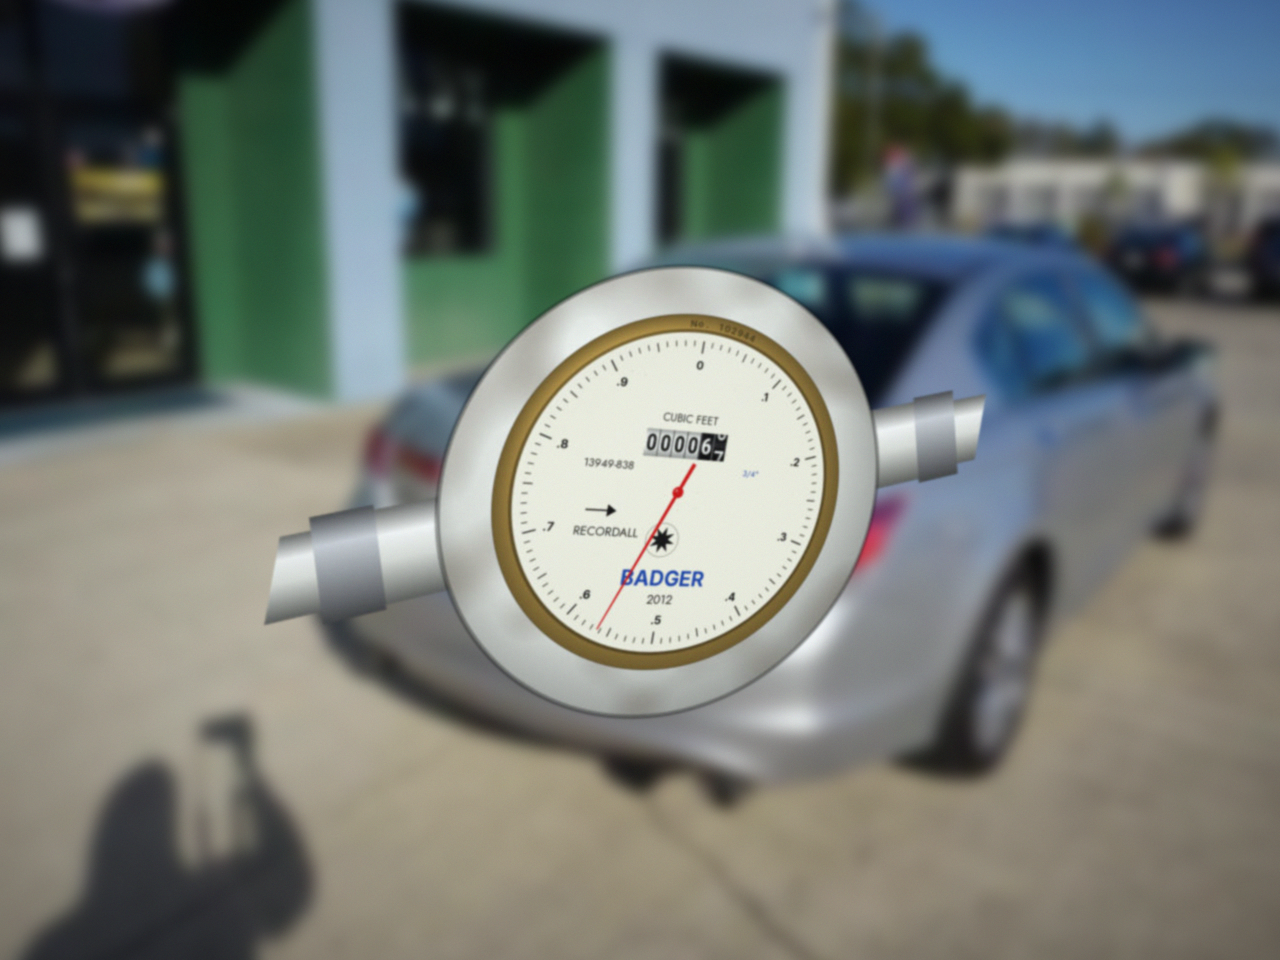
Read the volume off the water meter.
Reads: 66.56 ft³
